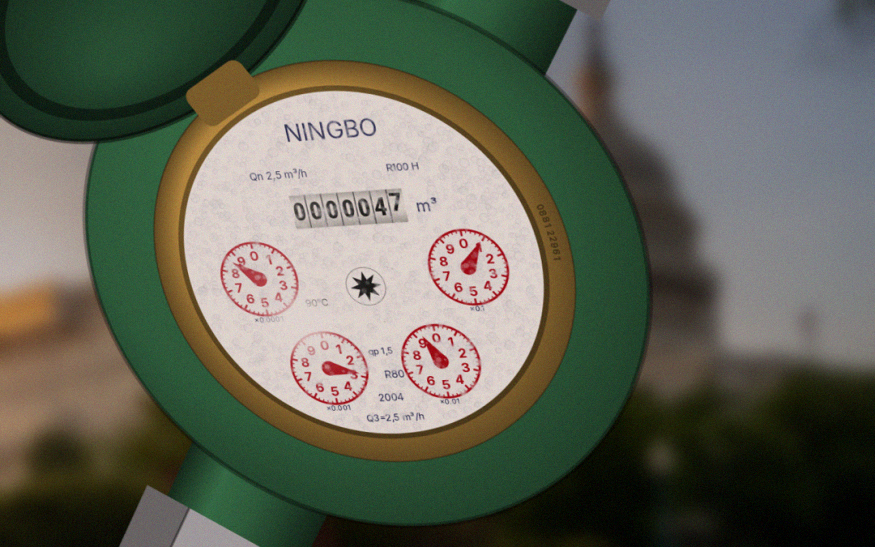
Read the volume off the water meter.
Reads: 47.0928 m³
